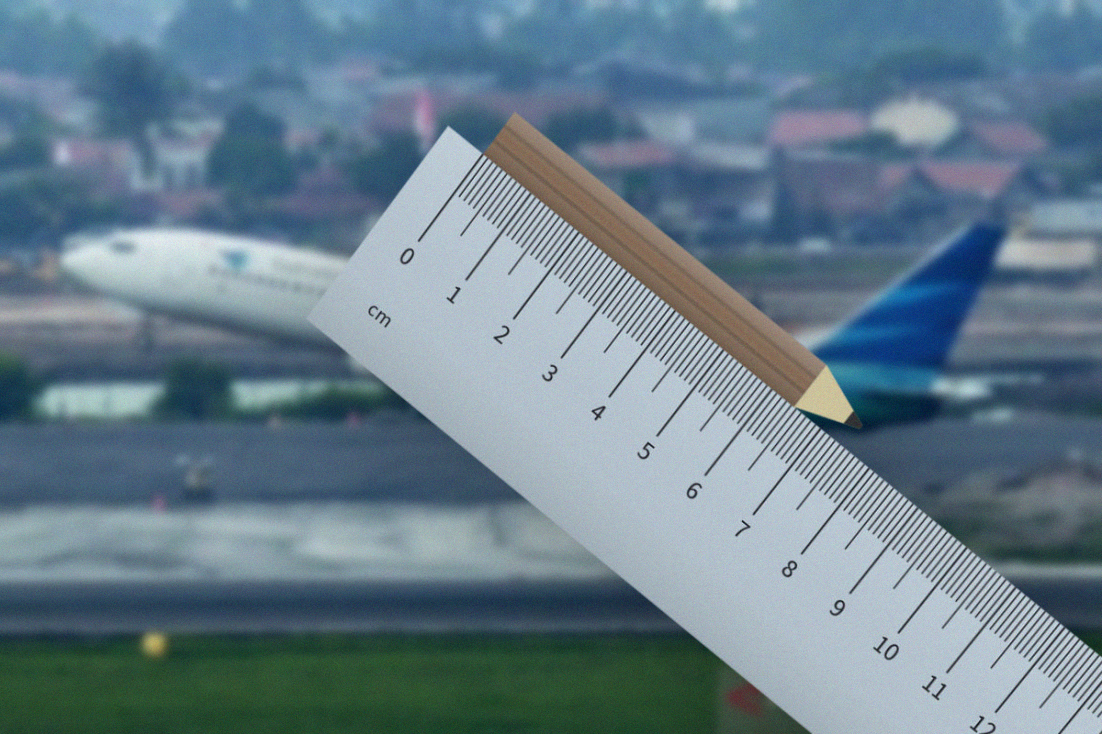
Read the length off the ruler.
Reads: 7.5 cm
